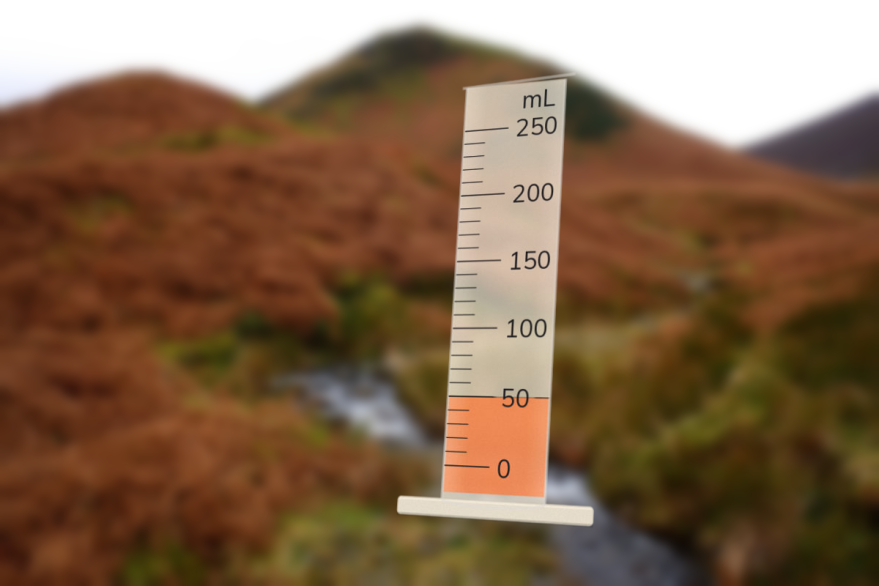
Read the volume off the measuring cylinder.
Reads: 50 mL
